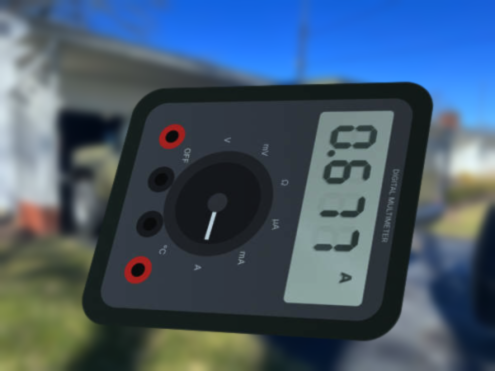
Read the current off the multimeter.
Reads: 0.677 A
